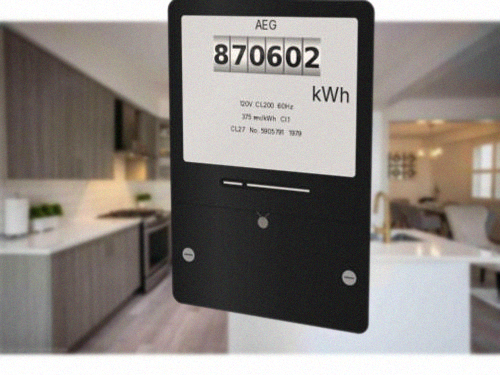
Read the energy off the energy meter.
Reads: 870602 kWh
